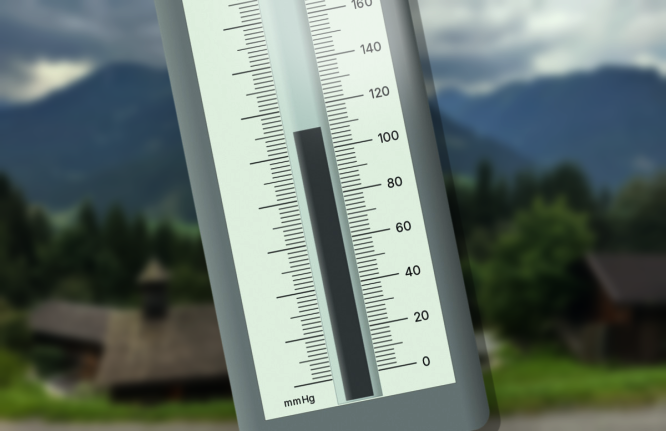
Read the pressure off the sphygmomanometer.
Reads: 110 mmHg
